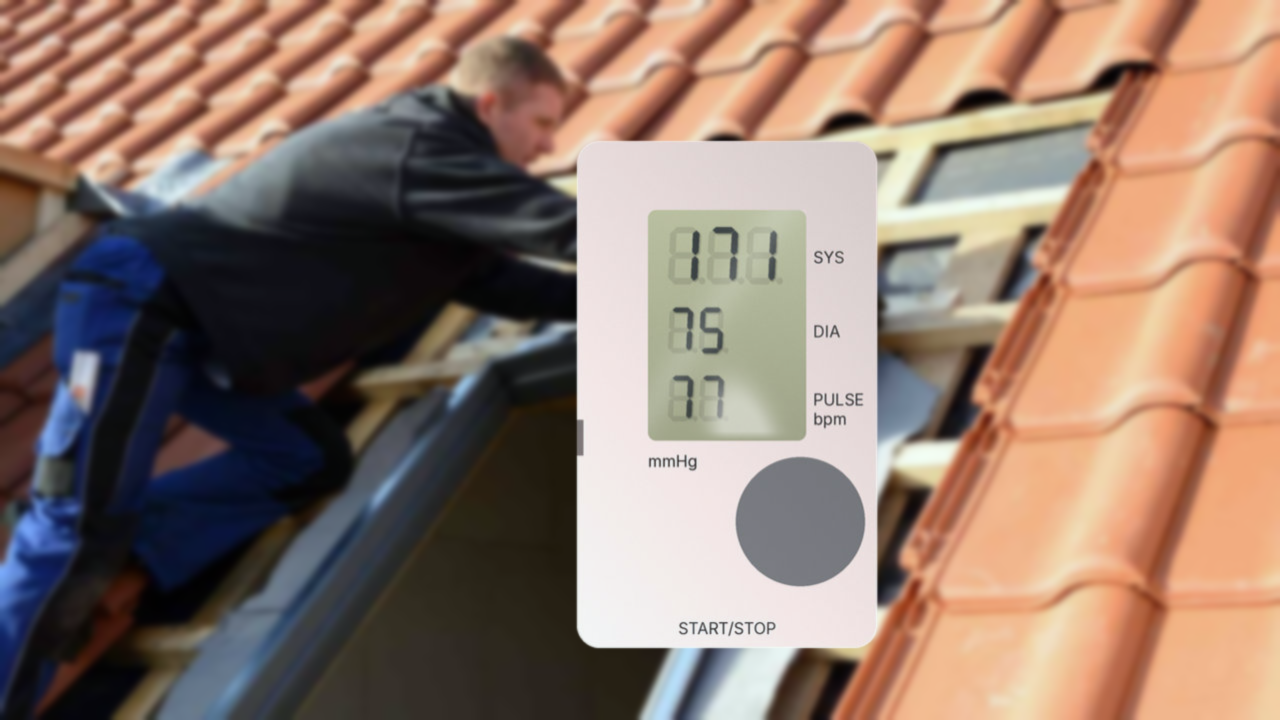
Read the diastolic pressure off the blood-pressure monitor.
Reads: 75 mmHg
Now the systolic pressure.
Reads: 171 mmHg
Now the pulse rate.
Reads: 77 bpm
